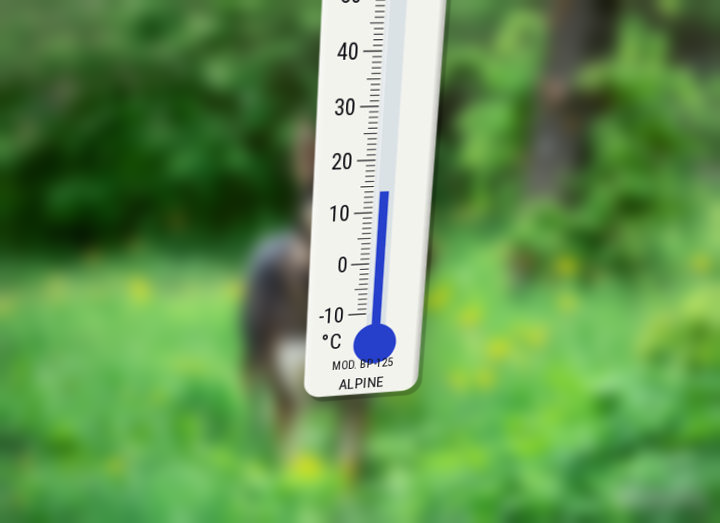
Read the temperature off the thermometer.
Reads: 14 °C
